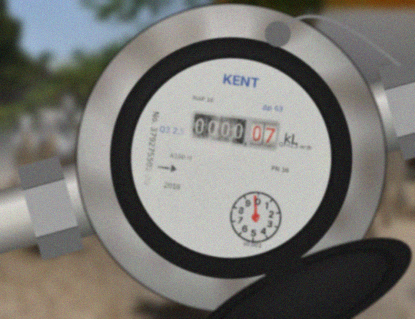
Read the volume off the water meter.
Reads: 0.069 kL
